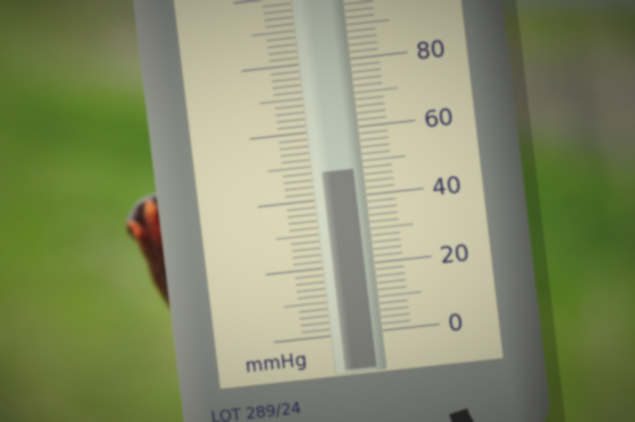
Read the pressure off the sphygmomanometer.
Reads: 48 mmHg
